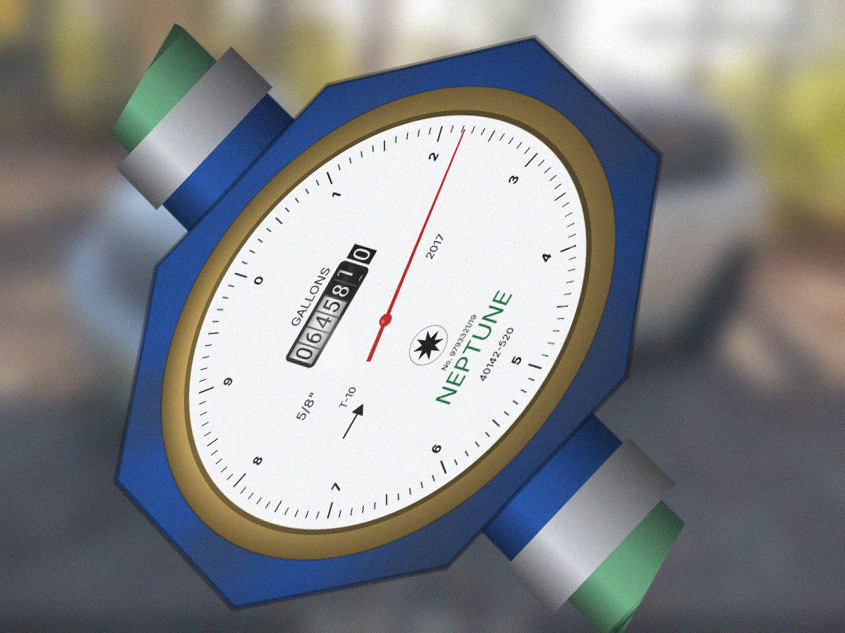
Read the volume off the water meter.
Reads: 645812.2 gal
